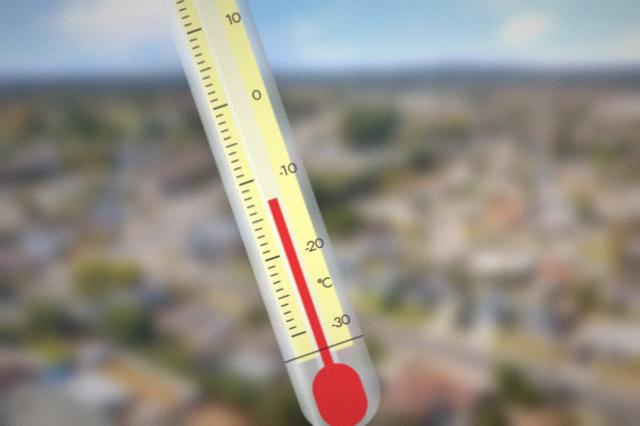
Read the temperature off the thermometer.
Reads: -13 °C
